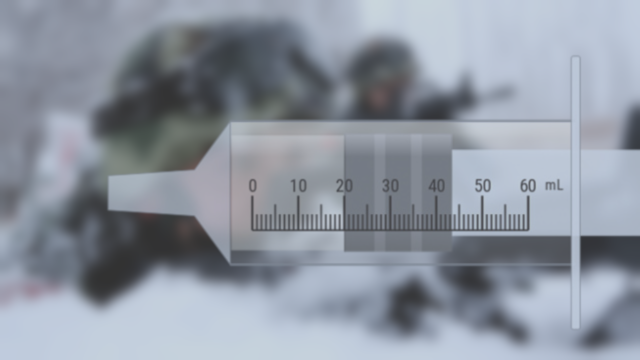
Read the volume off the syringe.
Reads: 20 mL
